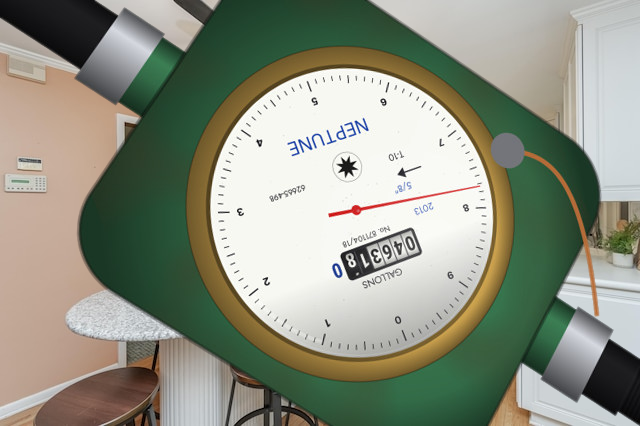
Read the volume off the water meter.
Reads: 463177.7 gal
